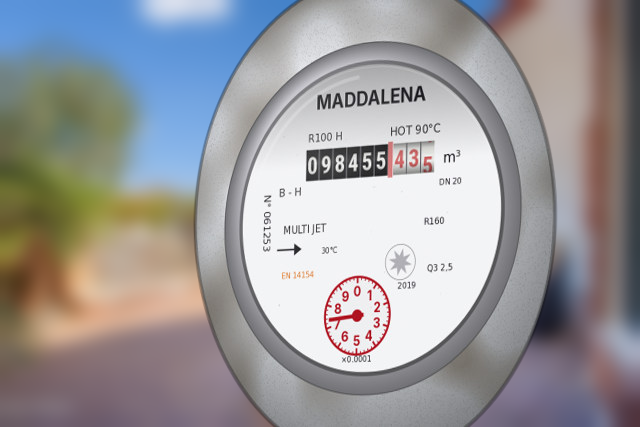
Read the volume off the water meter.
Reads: 98455.4347 m³
